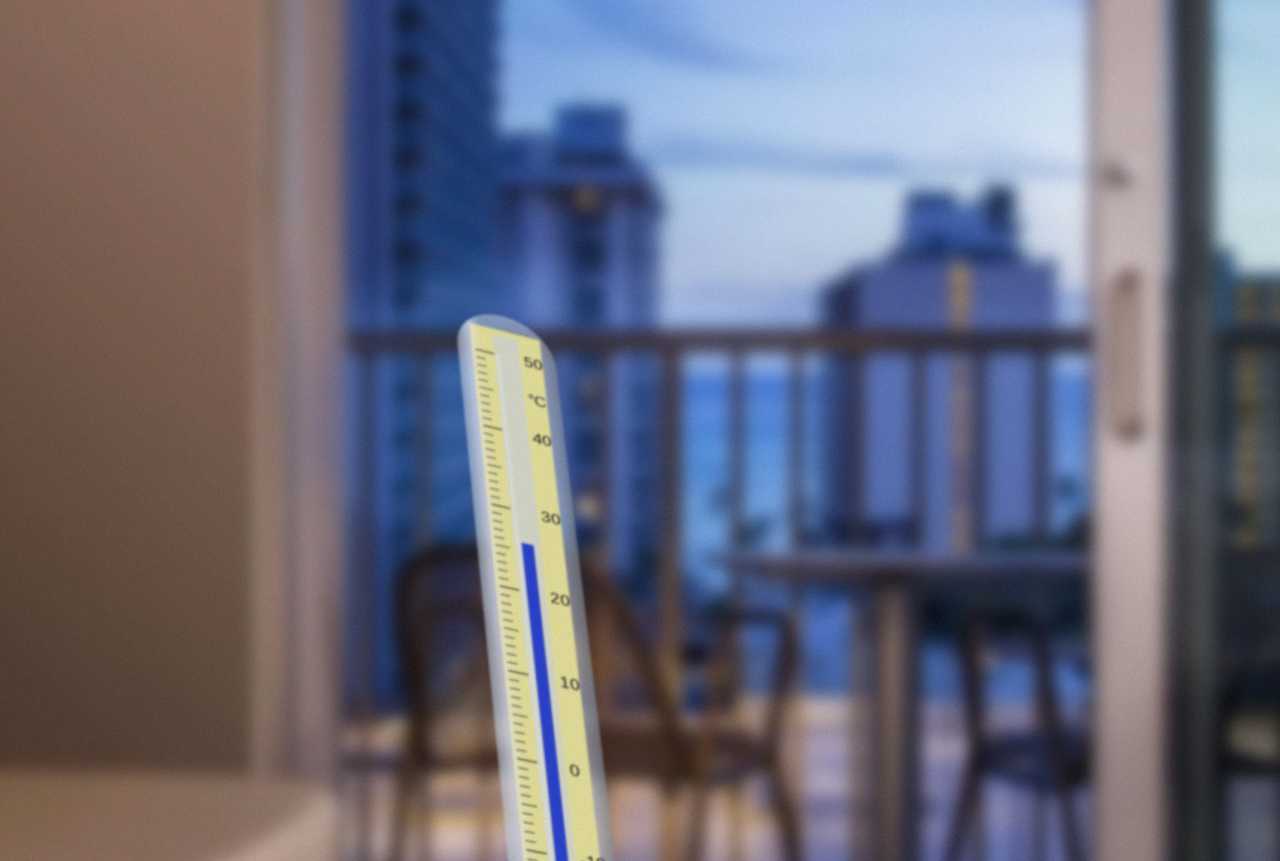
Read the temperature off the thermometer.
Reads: 26 °C
